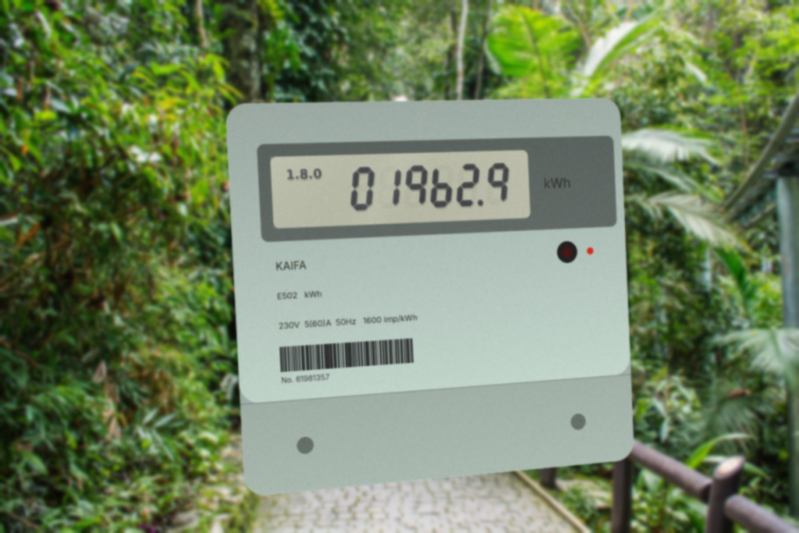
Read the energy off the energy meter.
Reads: 1962.9 kWh
